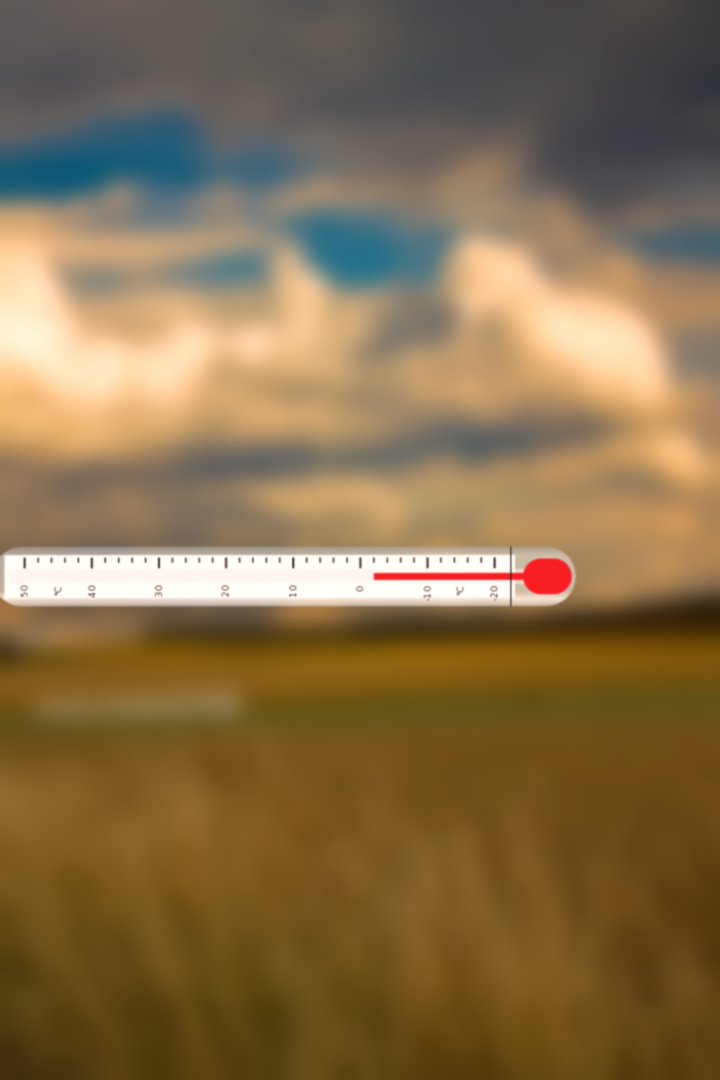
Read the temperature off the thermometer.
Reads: -2 °C
